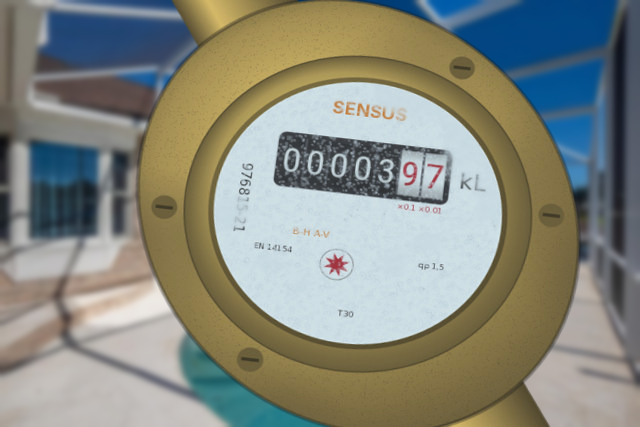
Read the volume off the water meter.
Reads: 3.97 kL
